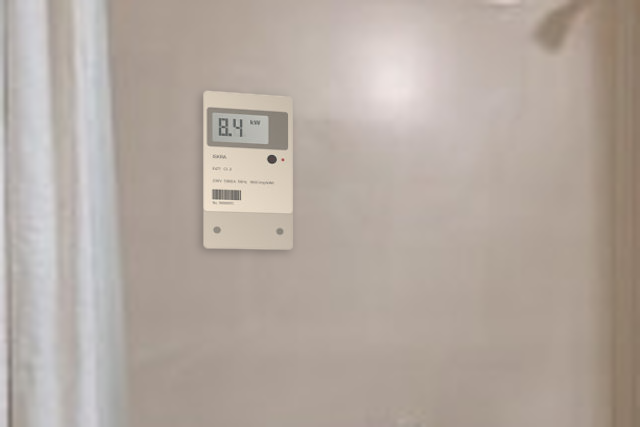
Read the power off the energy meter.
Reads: 8.4 kW
